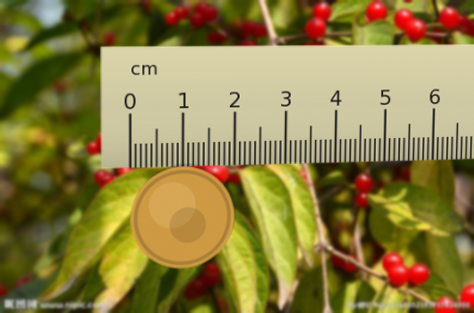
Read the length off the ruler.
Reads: 2 cm
